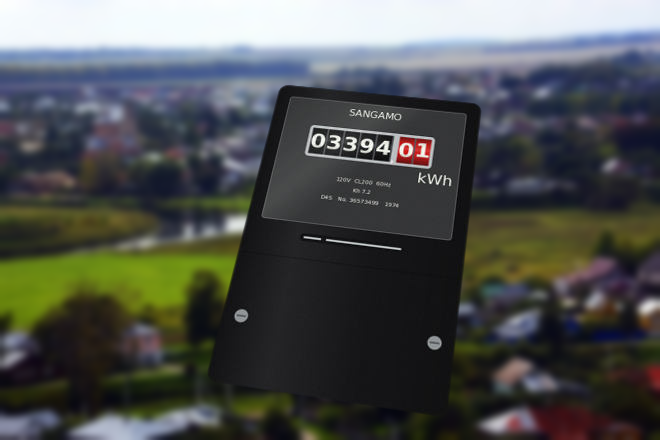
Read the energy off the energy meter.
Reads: 3394.01 kWh
